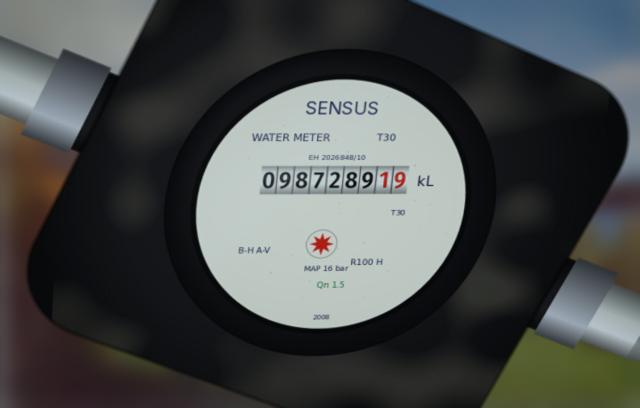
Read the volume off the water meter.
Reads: 987289.19 kL
